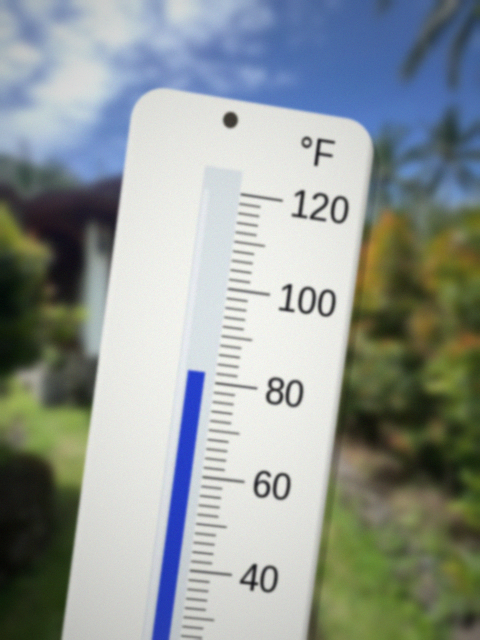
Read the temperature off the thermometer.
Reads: 82 °F
